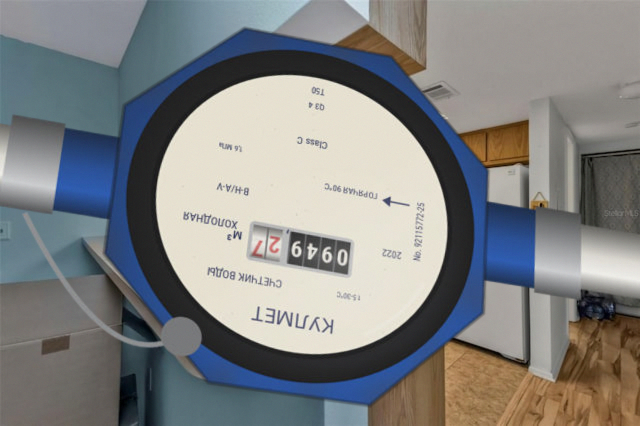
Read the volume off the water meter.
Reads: 949.27 m³
